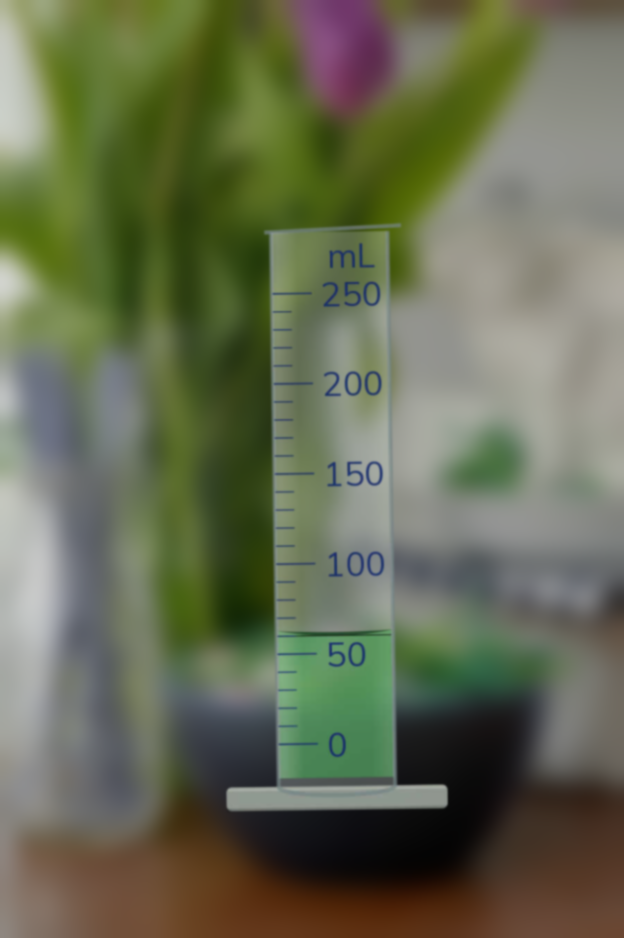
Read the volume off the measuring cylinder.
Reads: 60 mL
